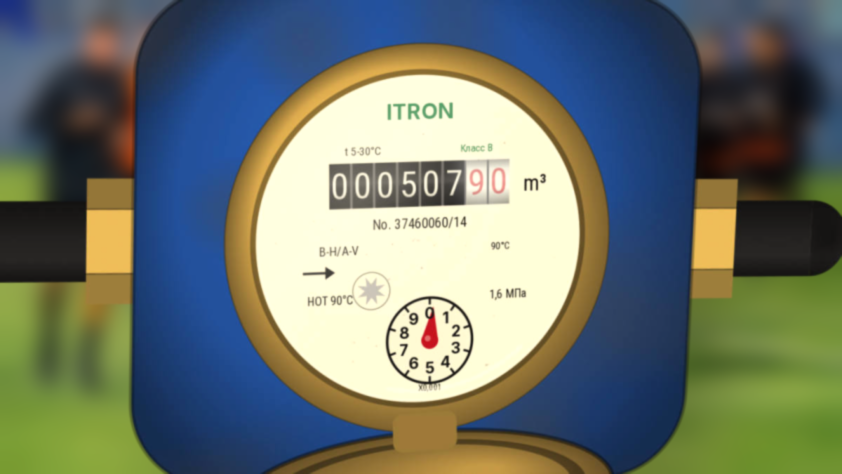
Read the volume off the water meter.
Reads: 507.900 m³
